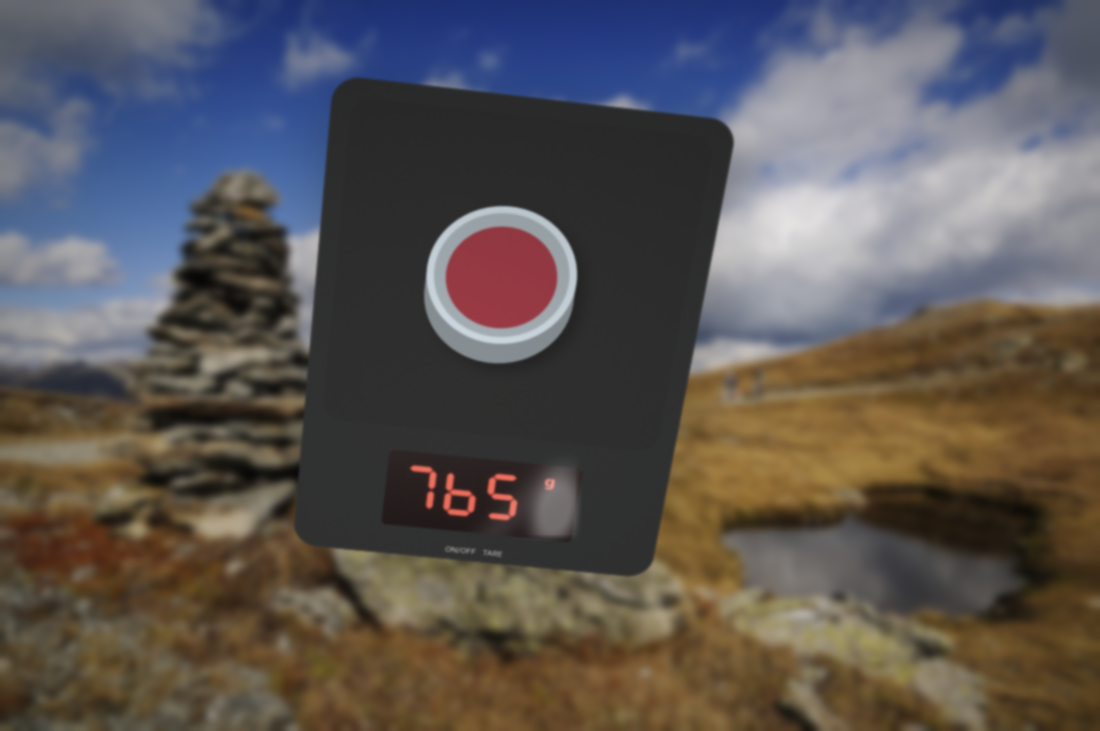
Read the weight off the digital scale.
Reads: 765 g
